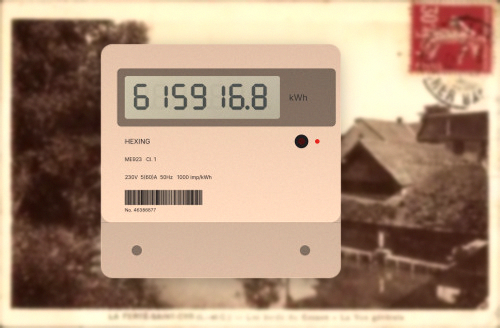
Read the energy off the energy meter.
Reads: 615916.8 kWh
